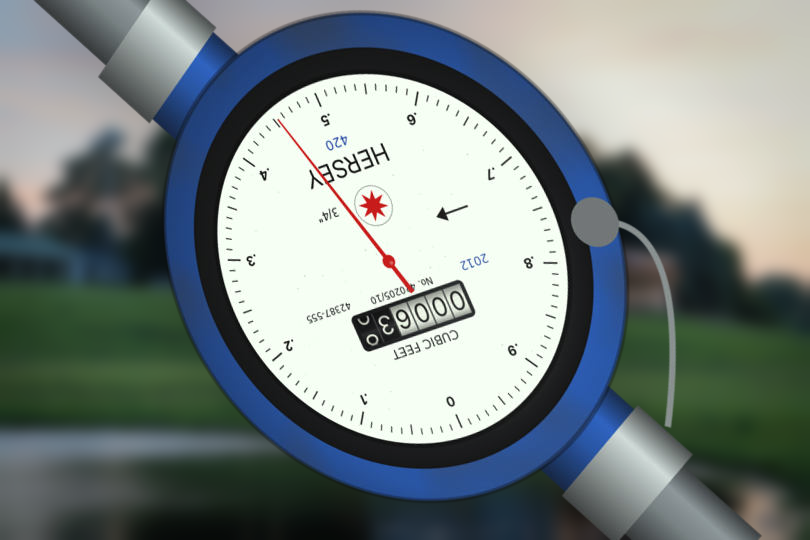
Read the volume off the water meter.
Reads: 638.45 ft³
